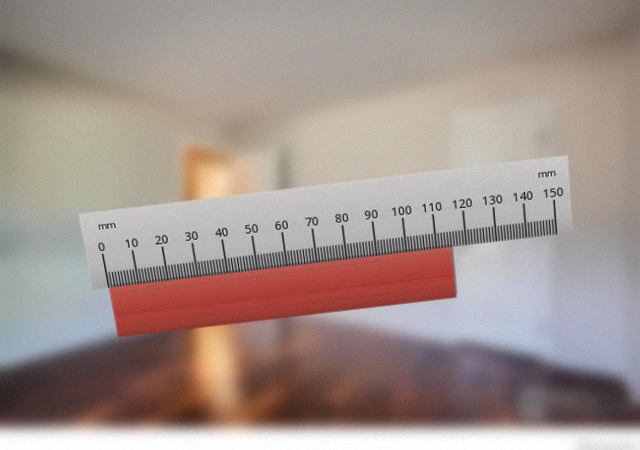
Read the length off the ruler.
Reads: 115 mm
